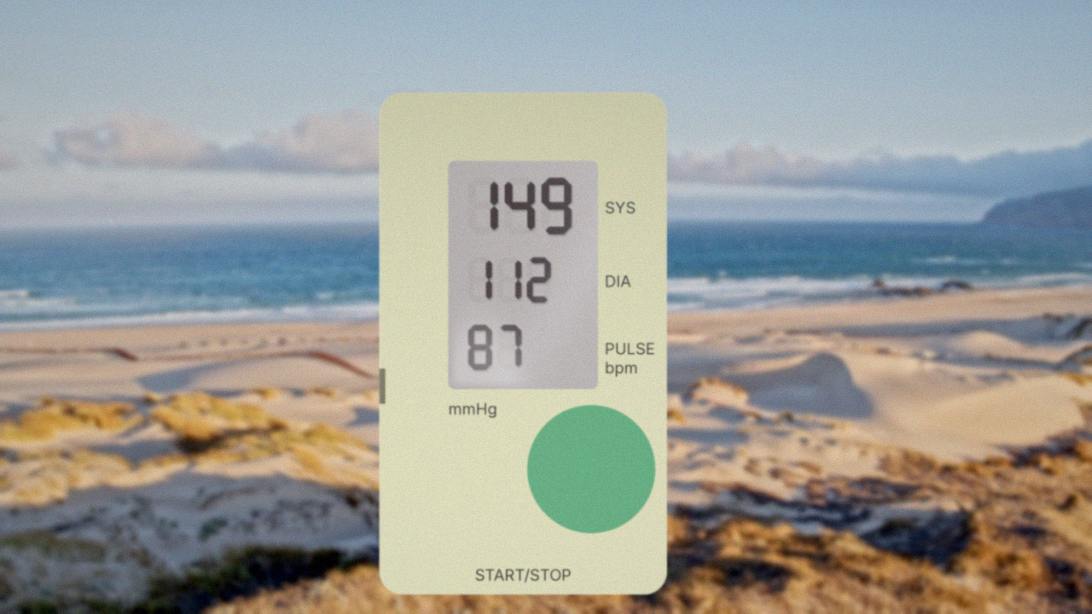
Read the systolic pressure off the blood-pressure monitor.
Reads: 149 mmHg
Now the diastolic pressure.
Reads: 112 mmHg
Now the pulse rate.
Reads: 87 bpm
